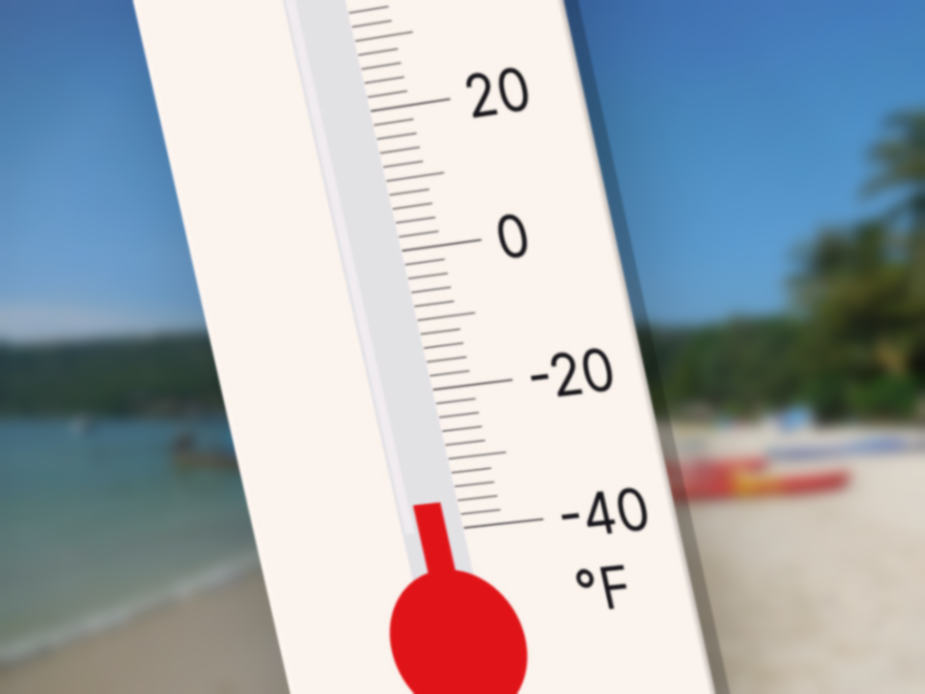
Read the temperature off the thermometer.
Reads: -36 °F
